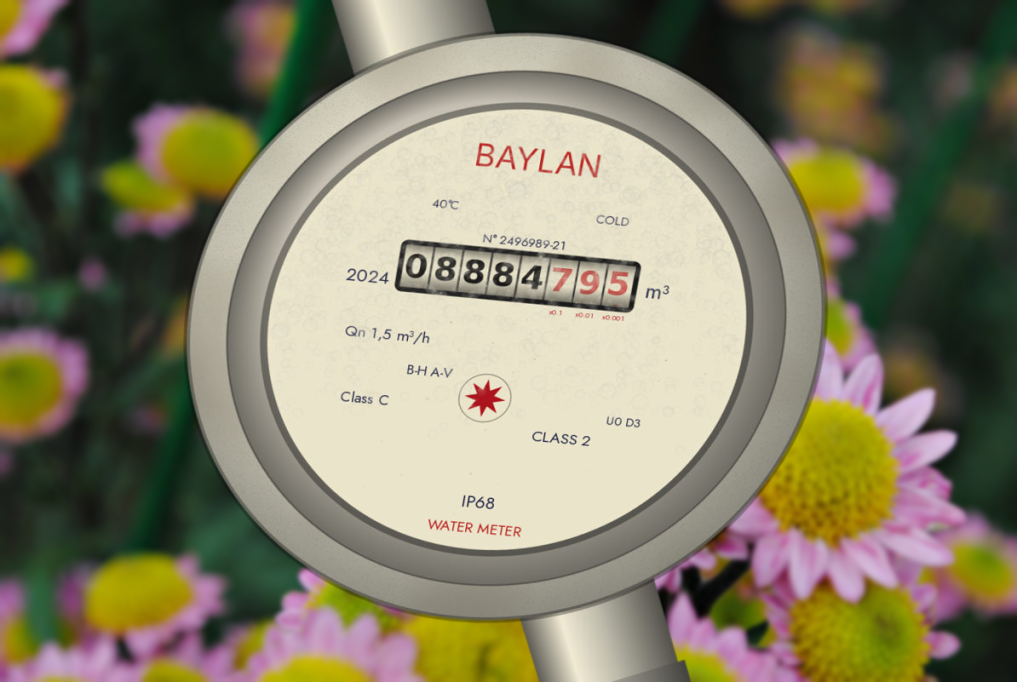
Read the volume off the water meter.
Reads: 8884.795 m³
